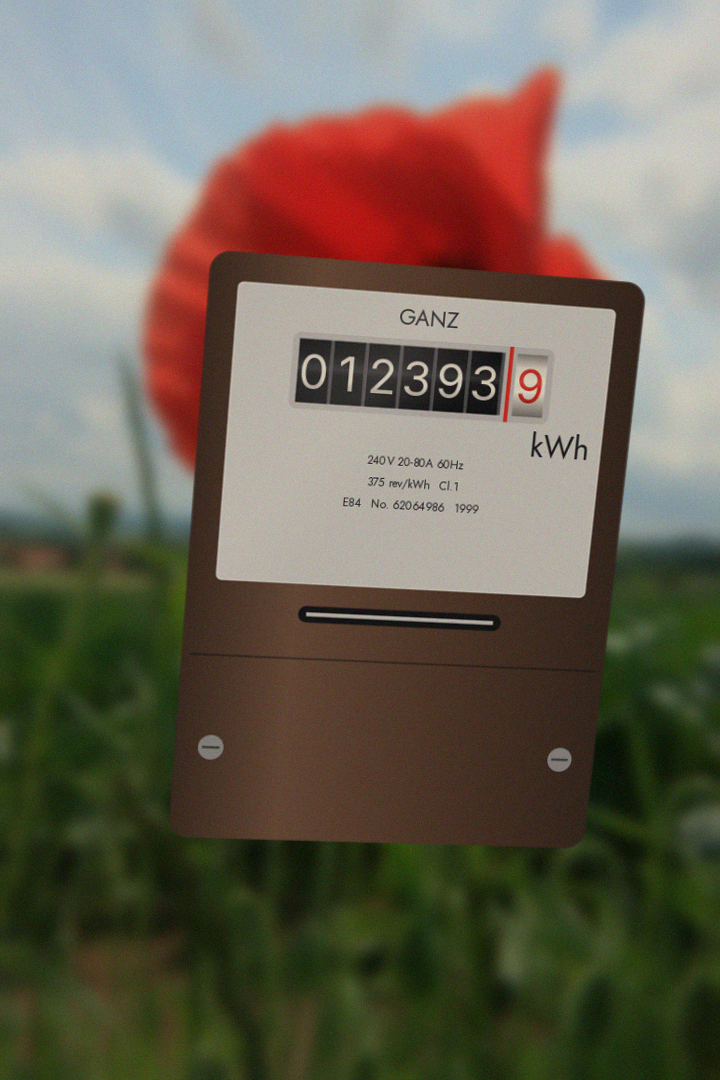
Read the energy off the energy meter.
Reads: 12393.9 kWh
